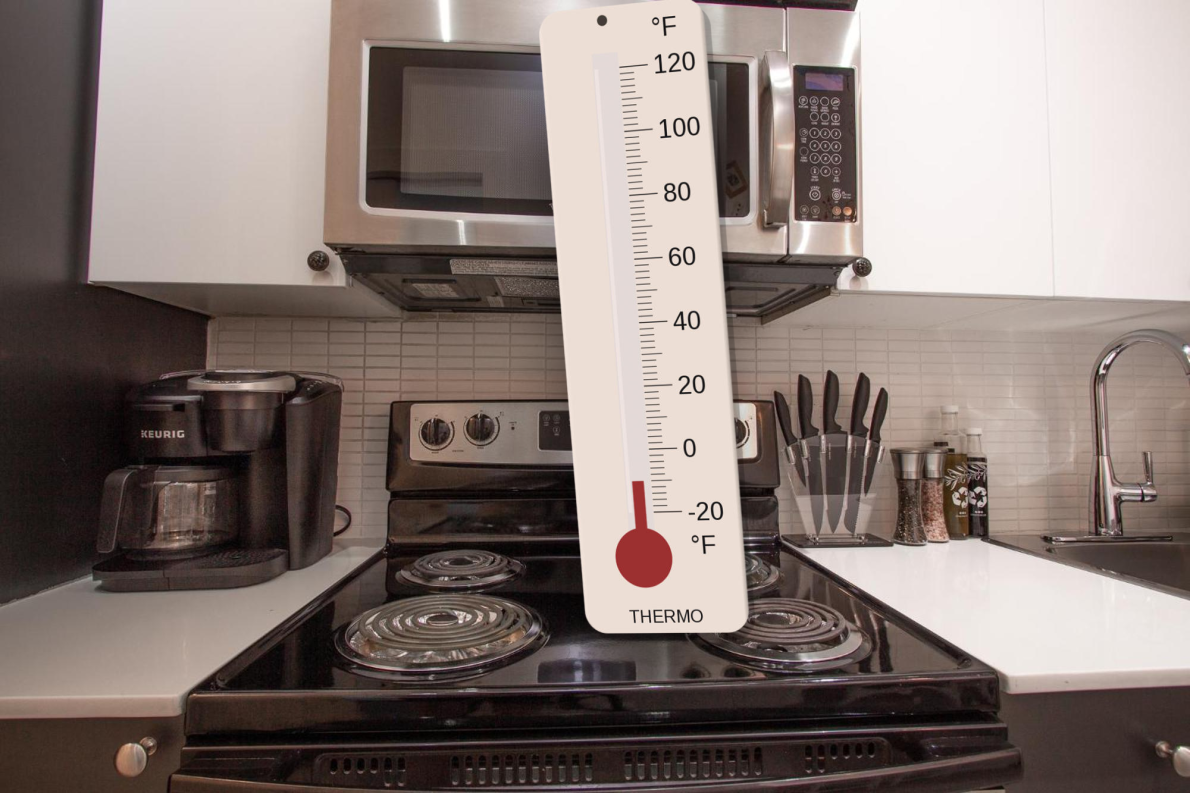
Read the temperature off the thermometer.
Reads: -10 °F
